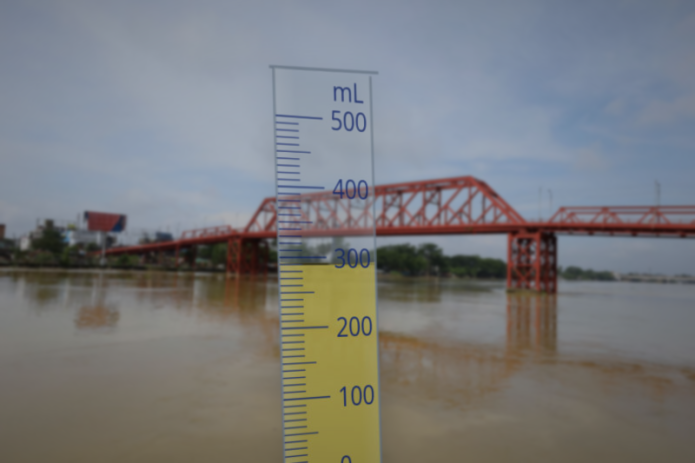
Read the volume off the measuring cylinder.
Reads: 290 mL
